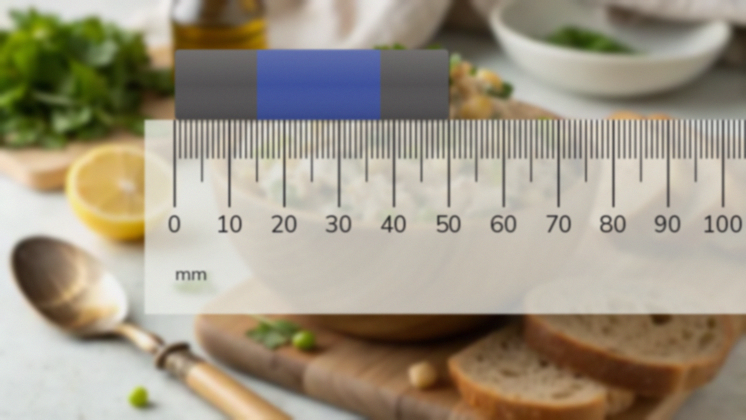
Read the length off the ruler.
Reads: 50 mm
